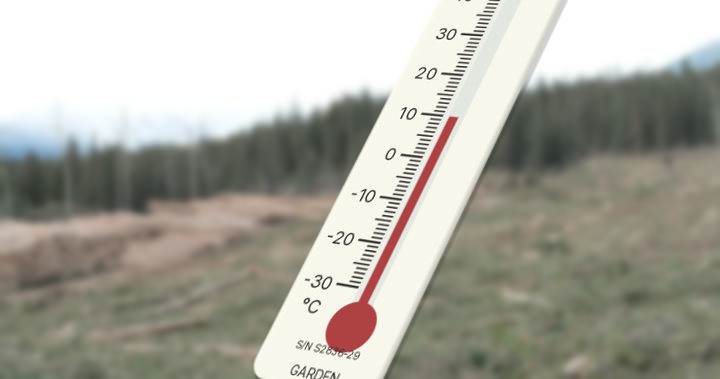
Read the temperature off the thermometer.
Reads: 10 °C
